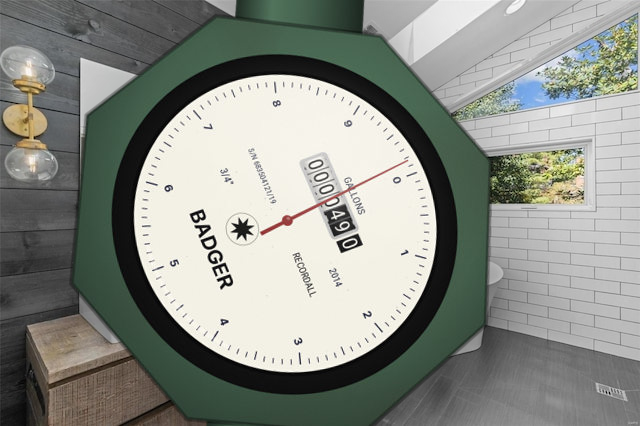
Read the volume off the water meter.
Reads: 489.8 gal
